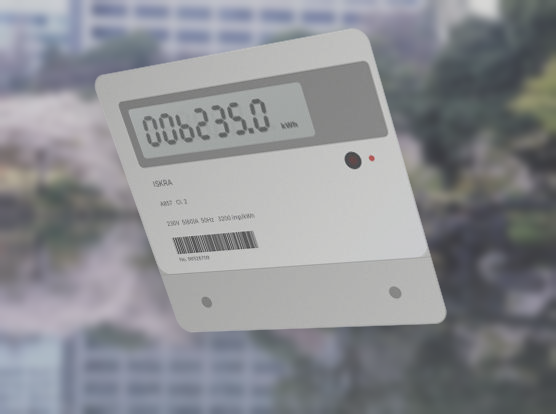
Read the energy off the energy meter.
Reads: 6235.0 kWh
